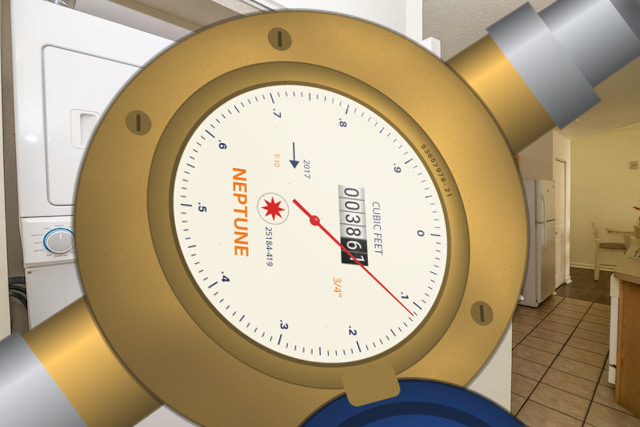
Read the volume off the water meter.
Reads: 3861.11 ft³
